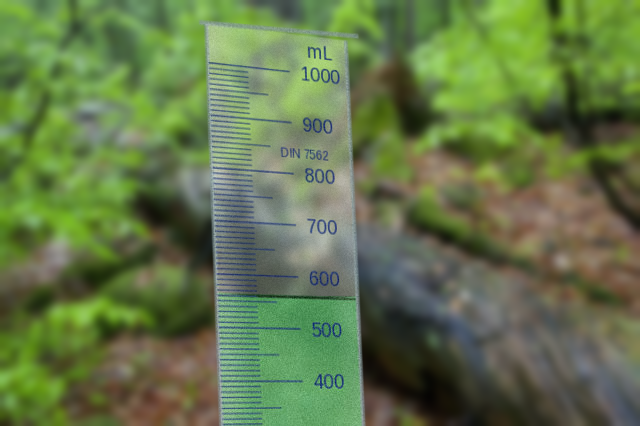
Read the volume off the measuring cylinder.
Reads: 560 mL
